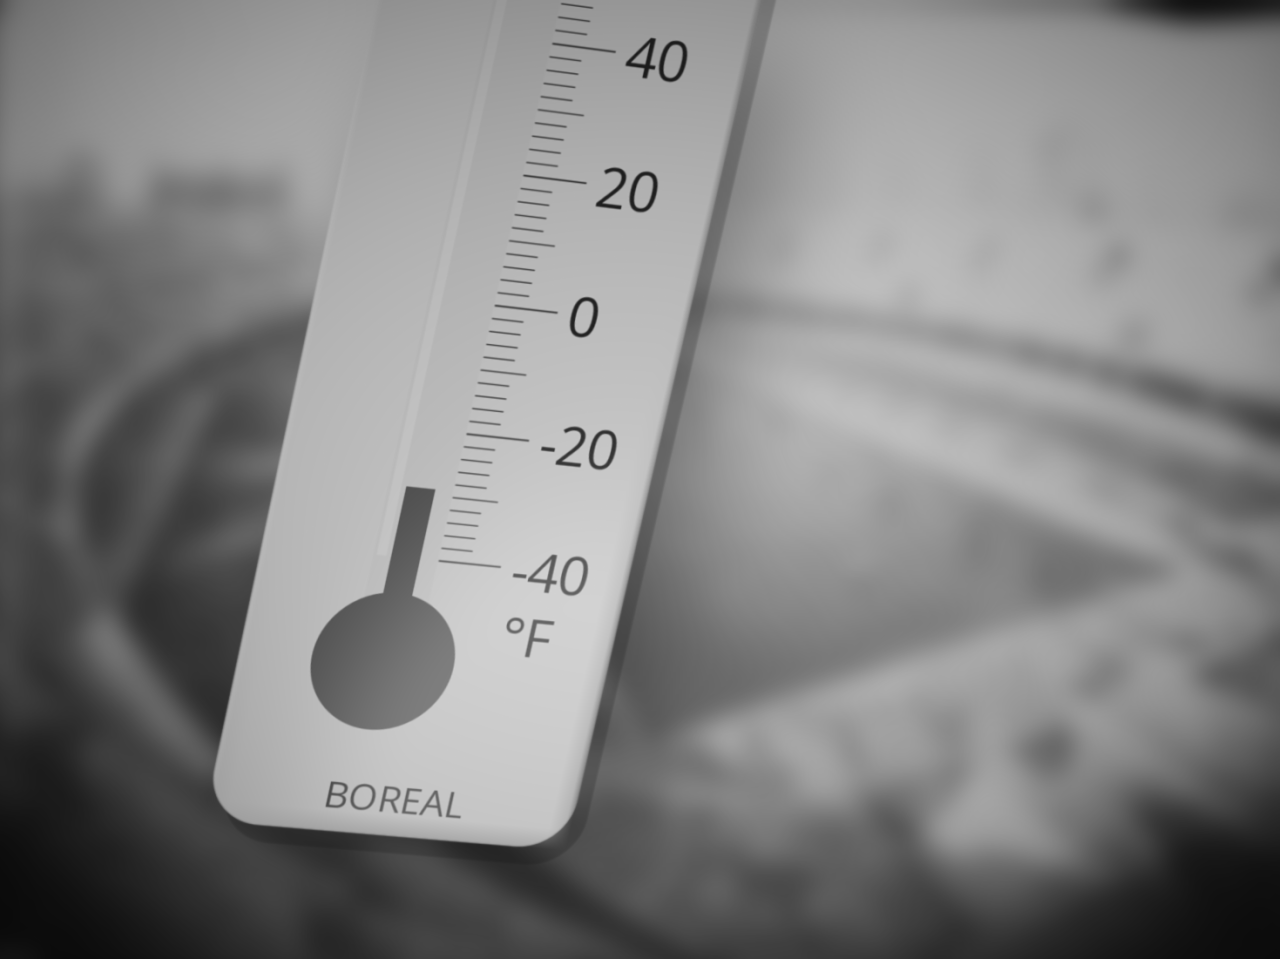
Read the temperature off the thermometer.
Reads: -29 °F
